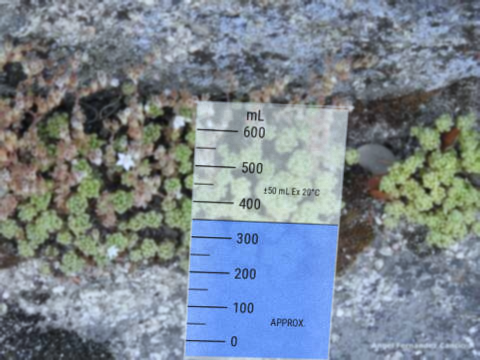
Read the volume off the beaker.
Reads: 350 mL
